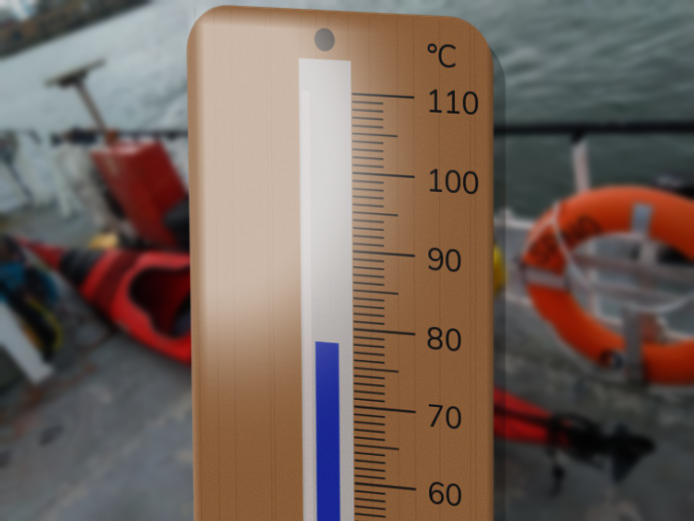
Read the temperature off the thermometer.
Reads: 78 °C
